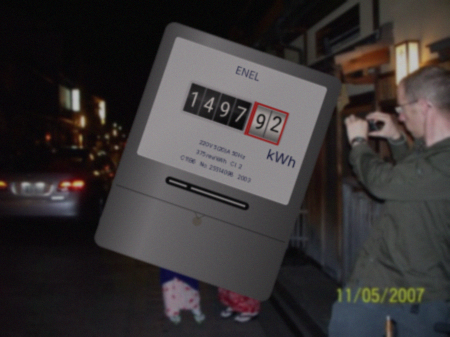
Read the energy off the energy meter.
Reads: 1497.92 kWh
